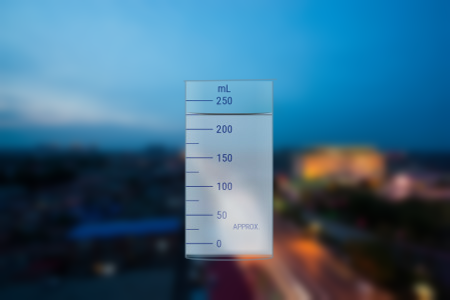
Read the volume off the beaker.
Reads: 225 mL
